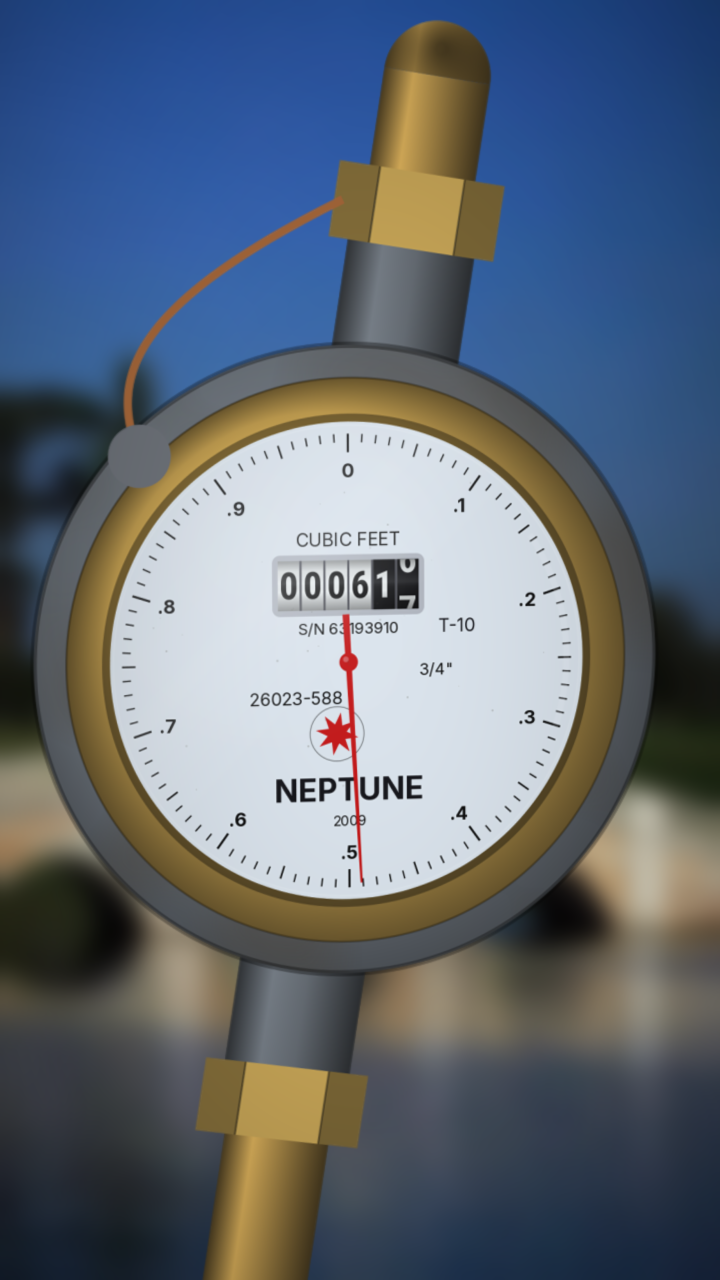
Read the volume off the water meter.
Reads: 616.49 ft³
